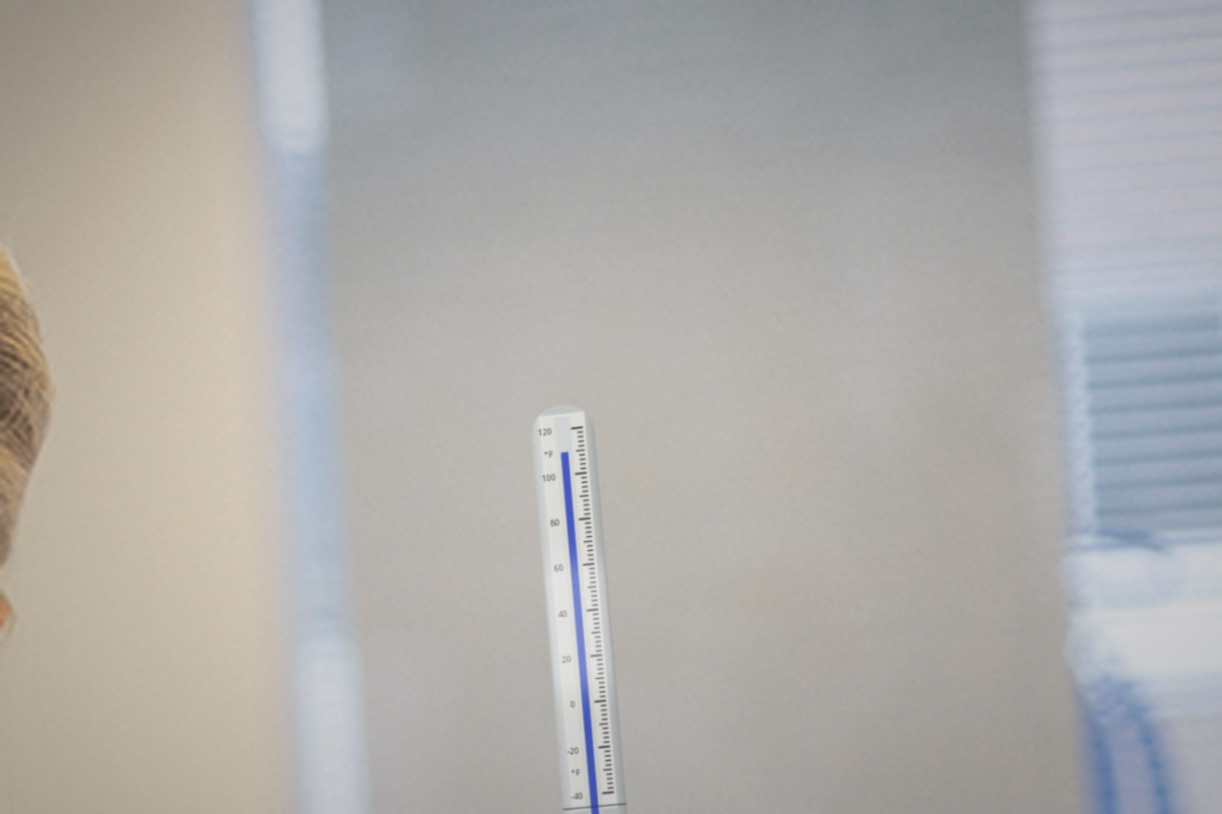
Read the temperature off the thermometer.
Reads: 110 °F
